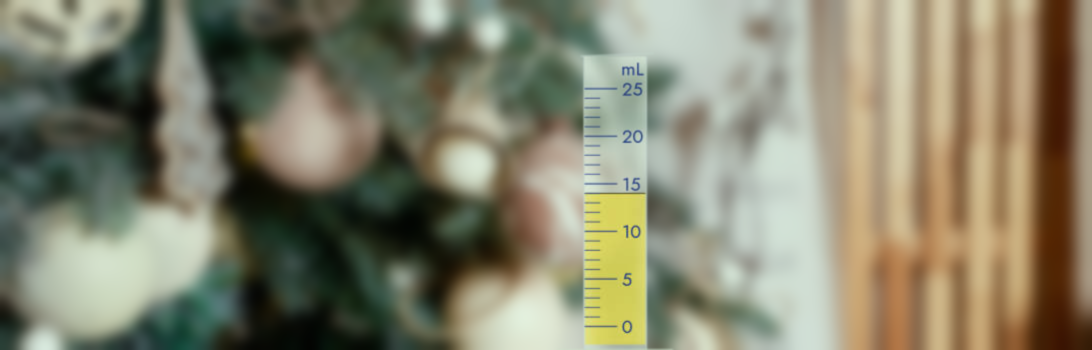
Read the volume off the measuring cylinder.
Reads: 14 mL
